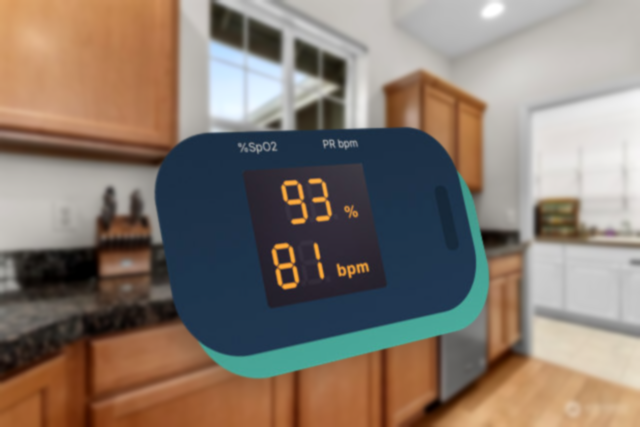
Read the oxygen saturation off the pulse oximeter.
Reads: 93 %
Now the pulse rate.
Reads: 81 bpm
